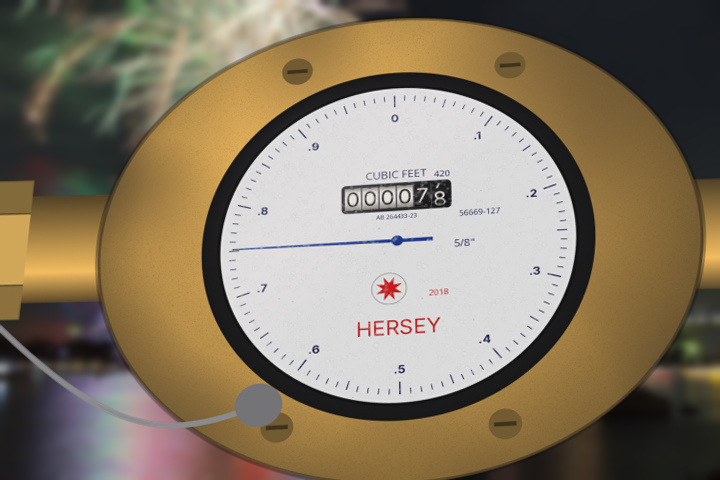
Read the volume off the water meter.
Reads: 77.75 ft³
